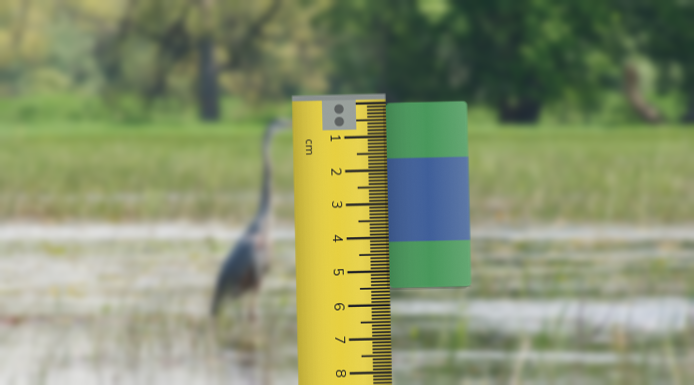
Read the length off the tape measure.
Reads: 5.5 cm
